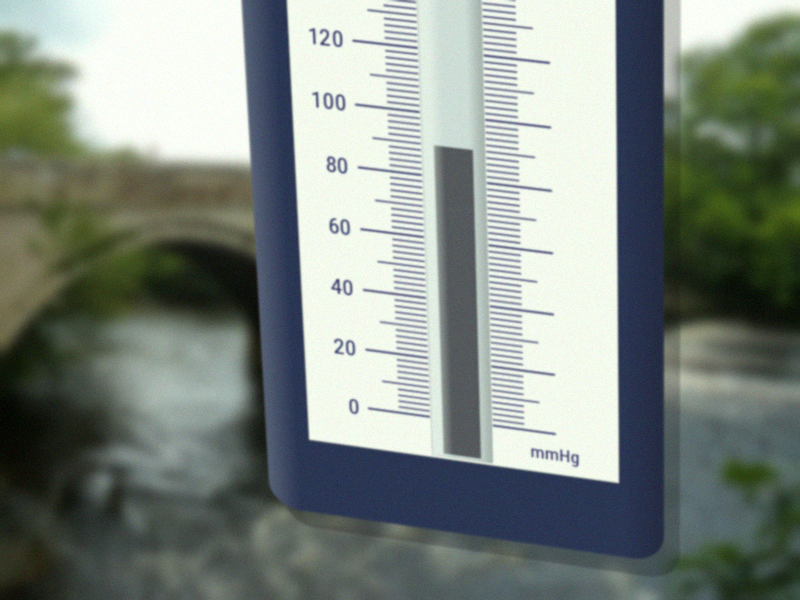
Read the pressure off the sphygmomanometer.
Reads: 90 mmHg
